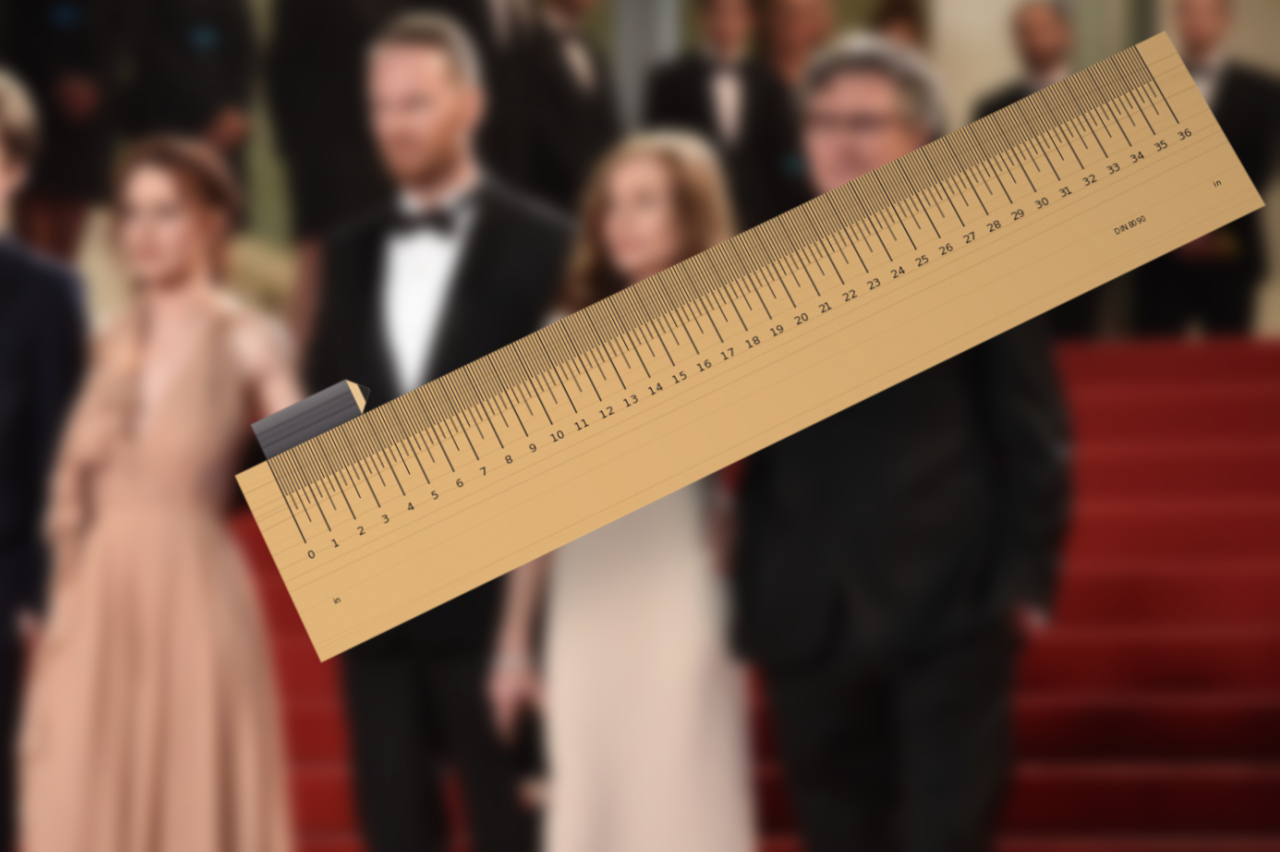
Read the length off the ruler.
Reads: 4.5 in
